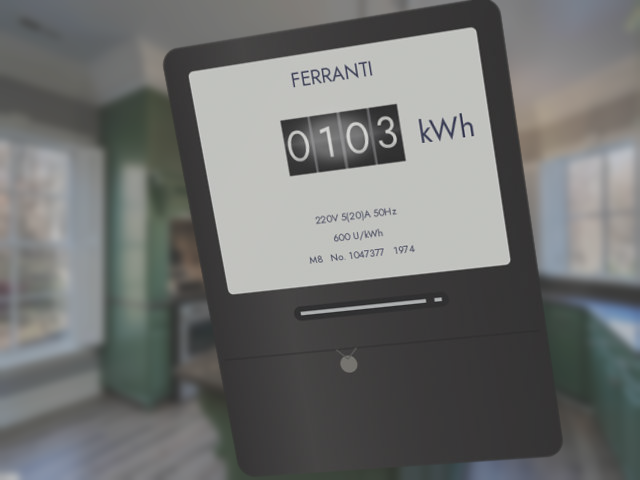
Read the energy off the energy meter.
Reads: 103 kWh
